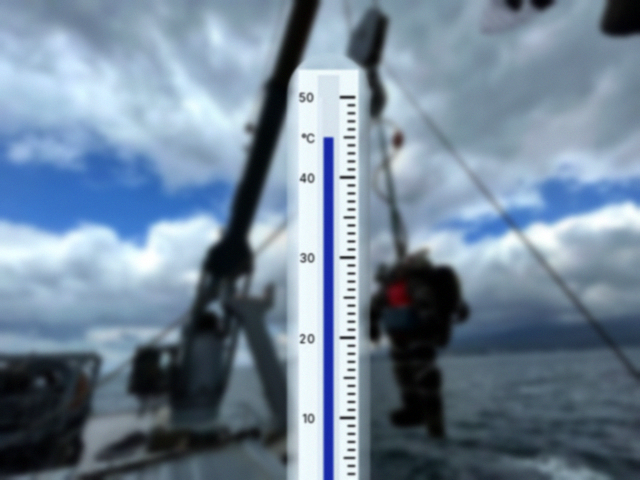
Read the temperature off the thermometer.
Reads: 45 °C
